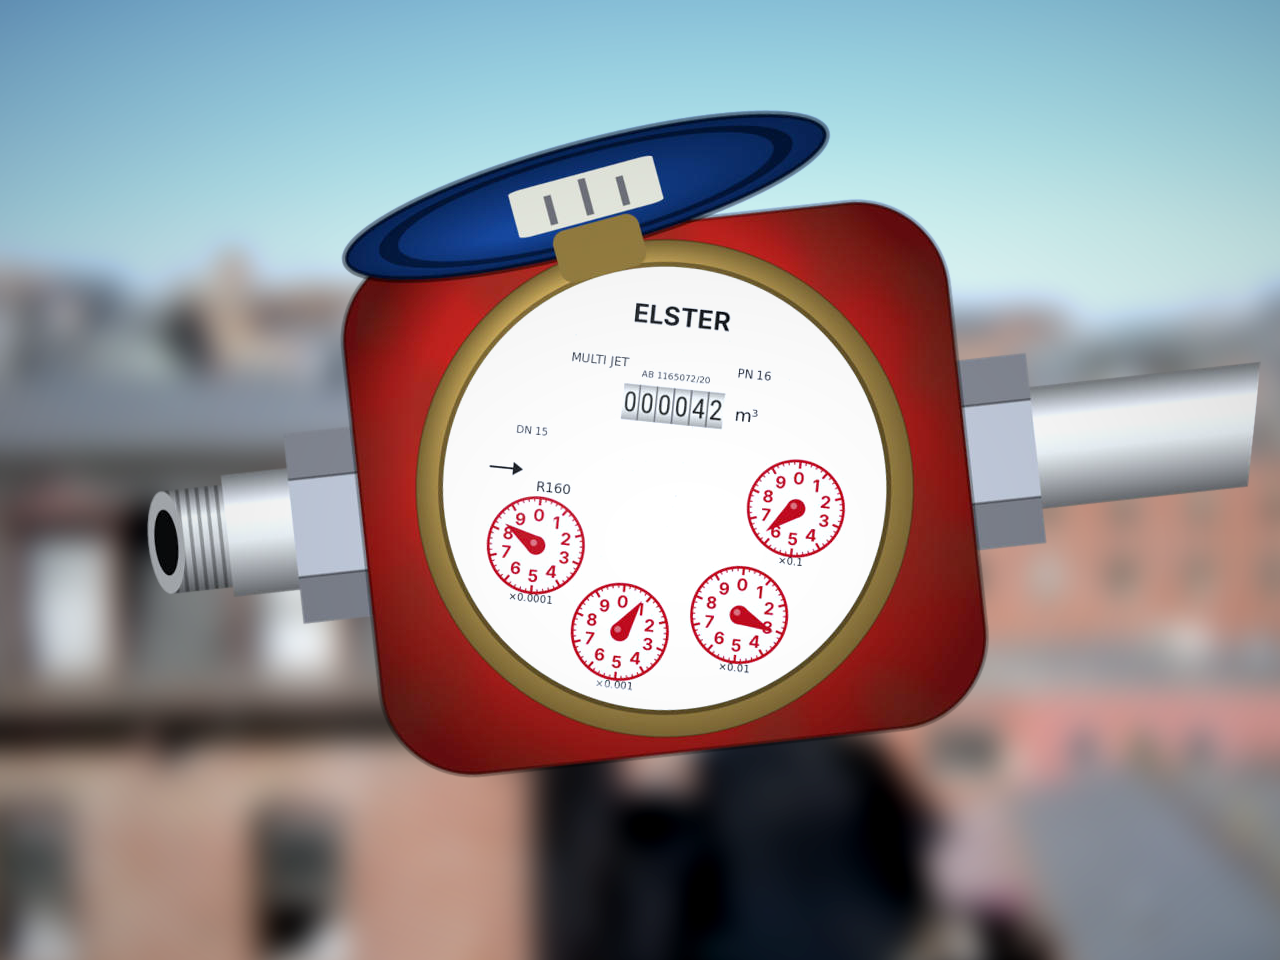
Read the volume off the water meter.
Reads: 42.6308 m³
